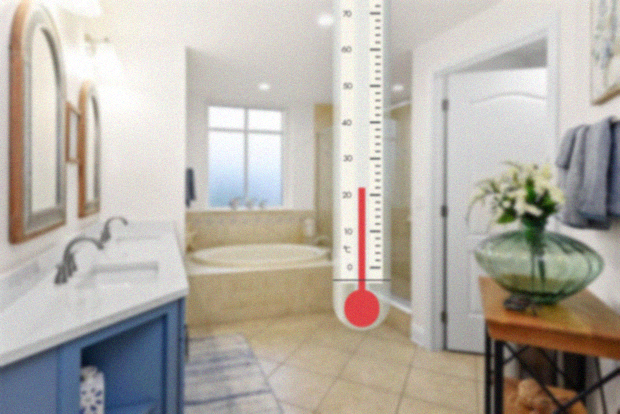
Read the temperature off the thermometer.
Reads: 22 °C
